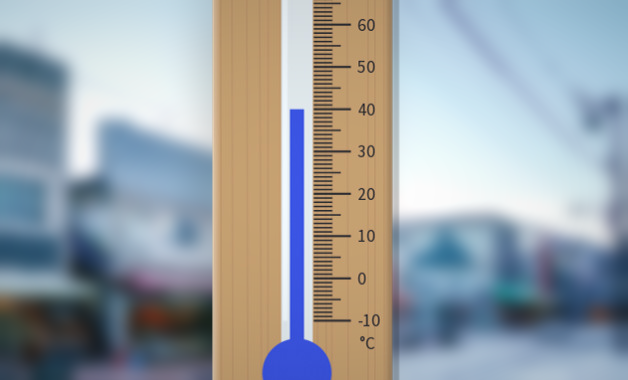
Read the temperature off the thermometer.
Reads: 40 °C
